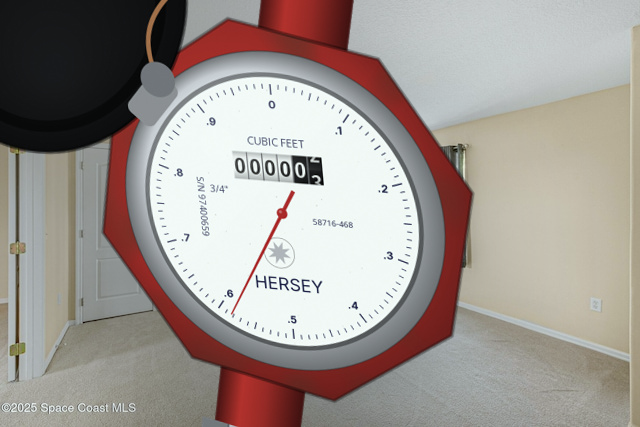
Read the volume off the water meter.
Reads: 2.58 ft³
